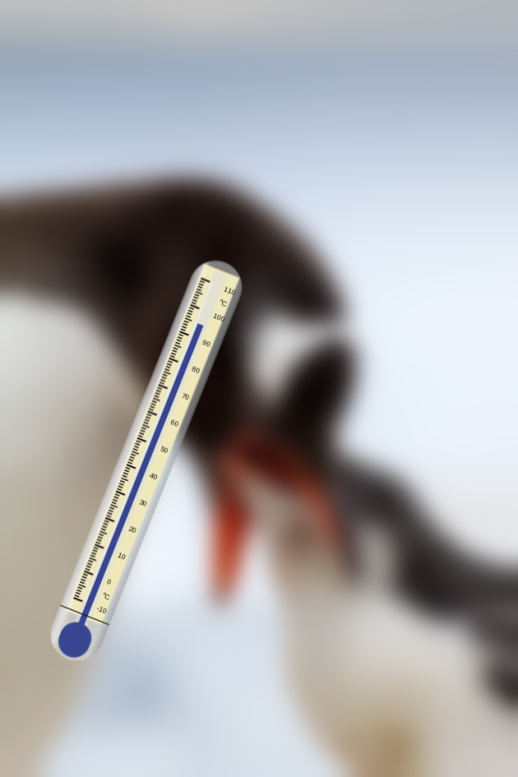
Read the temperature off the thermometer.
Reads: 95 °C
